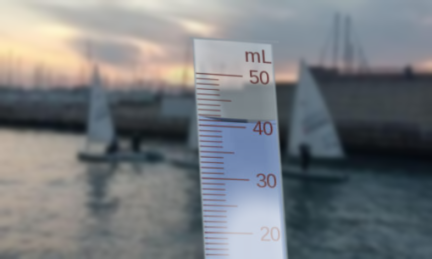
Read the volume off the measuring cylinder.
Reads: 41 mL
